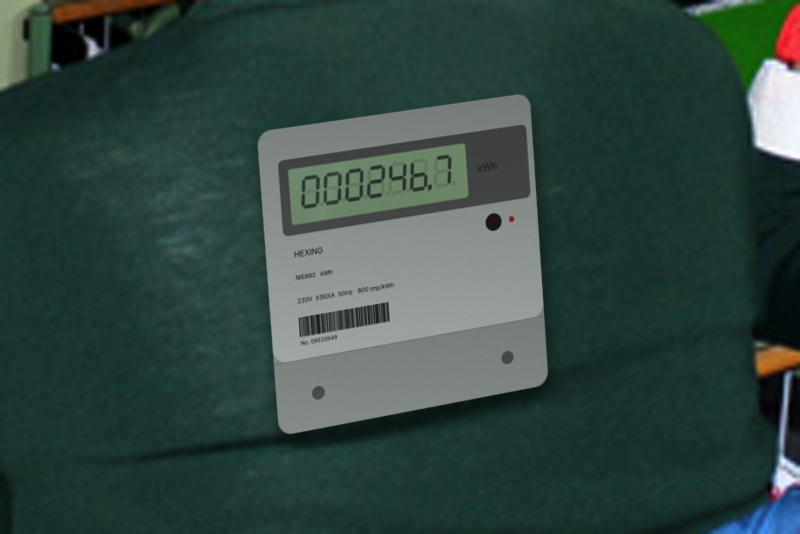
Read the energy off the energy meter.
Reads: 246.7 kWh
